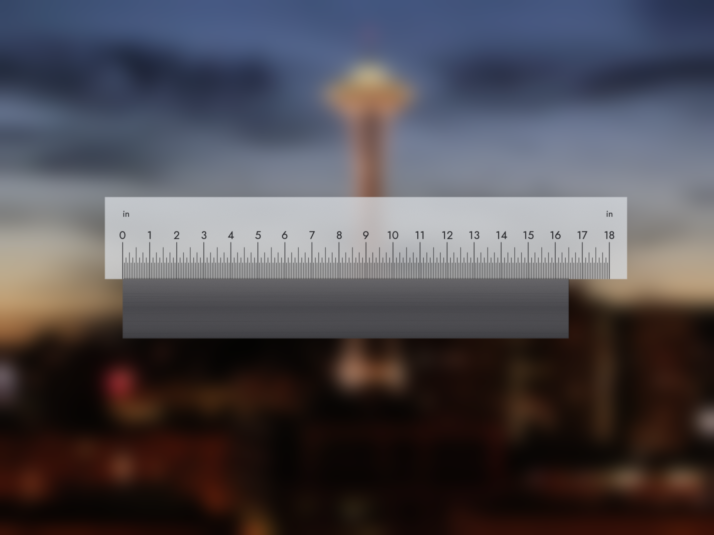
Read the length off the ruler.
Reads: 16.5 in
